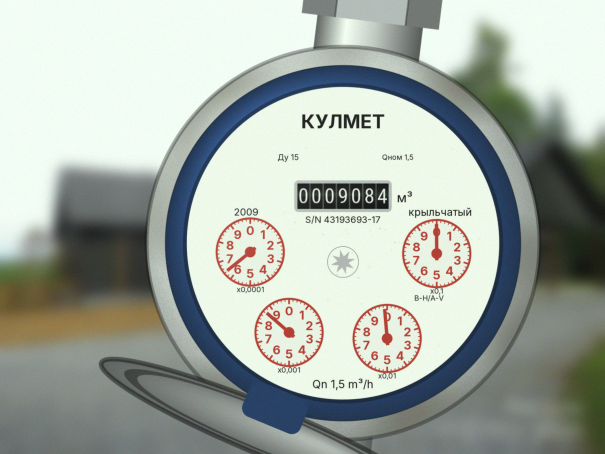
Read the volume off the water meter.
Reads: 9083.9986 m³
